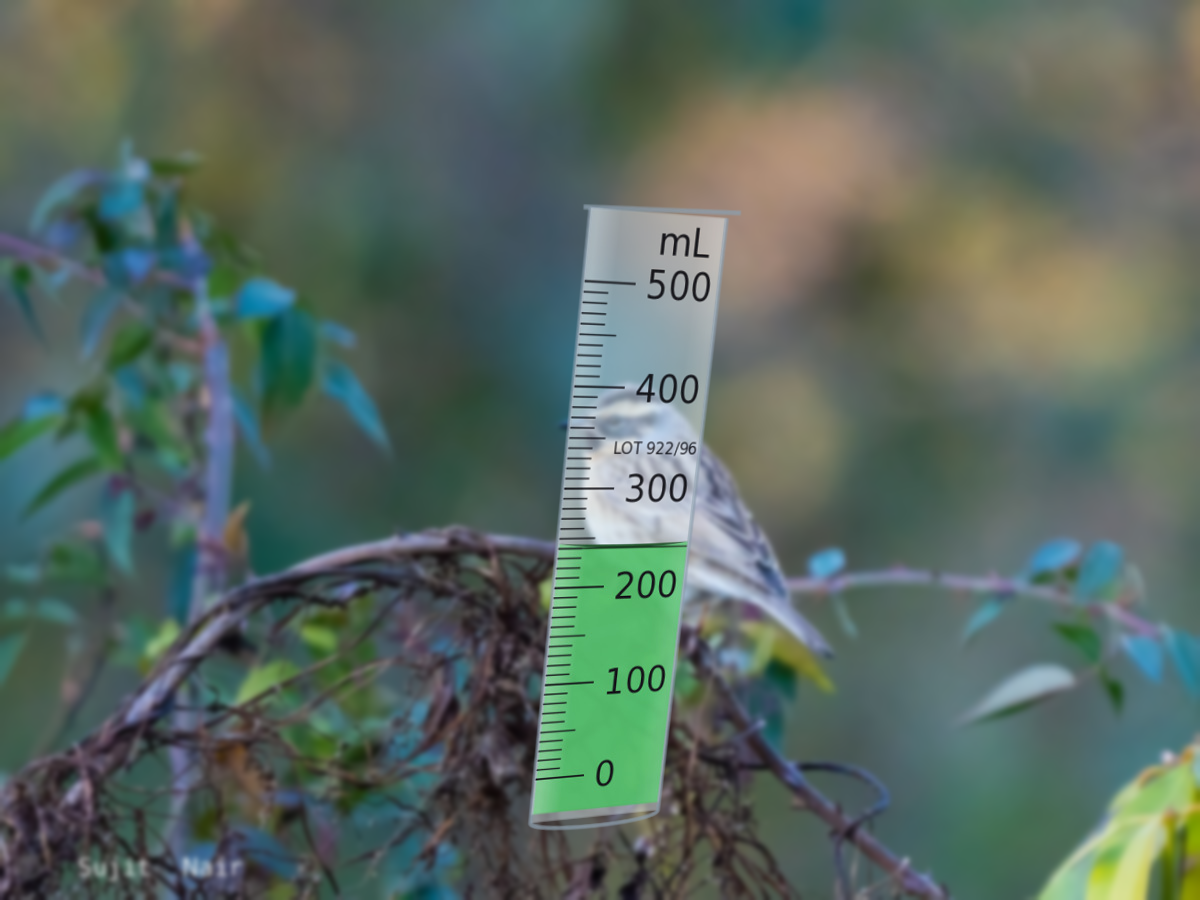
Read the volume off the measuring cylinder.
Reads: 240 mL
